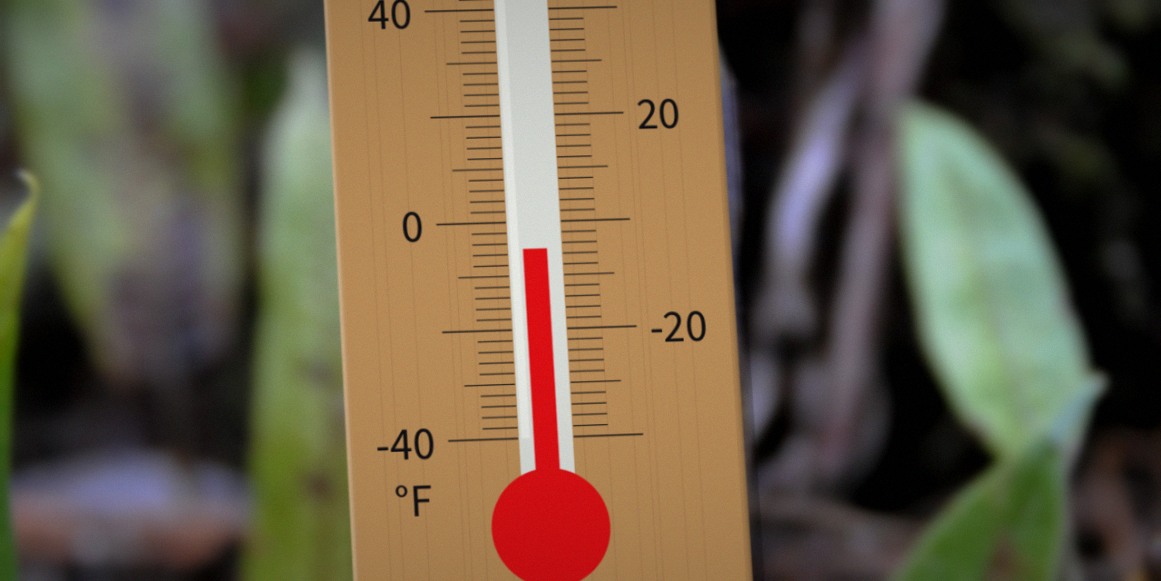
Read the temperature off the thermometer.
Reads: -5 °F
